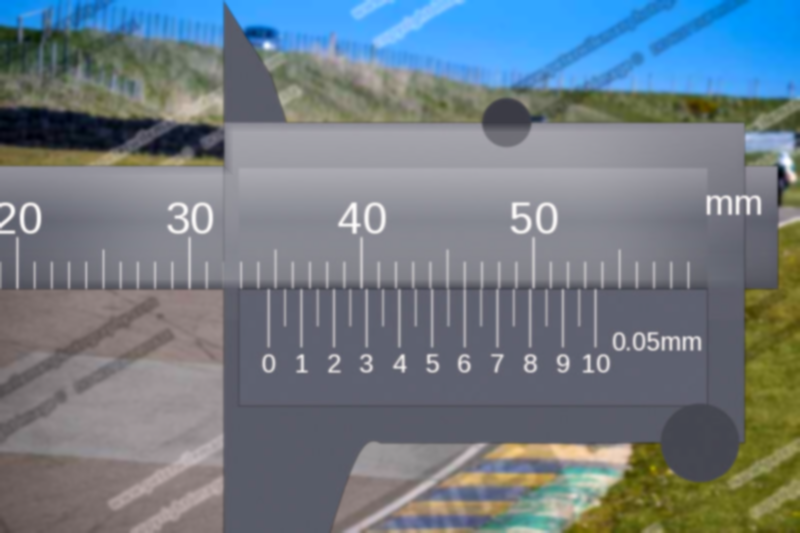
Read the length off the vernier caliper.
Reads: 34.6 mm
